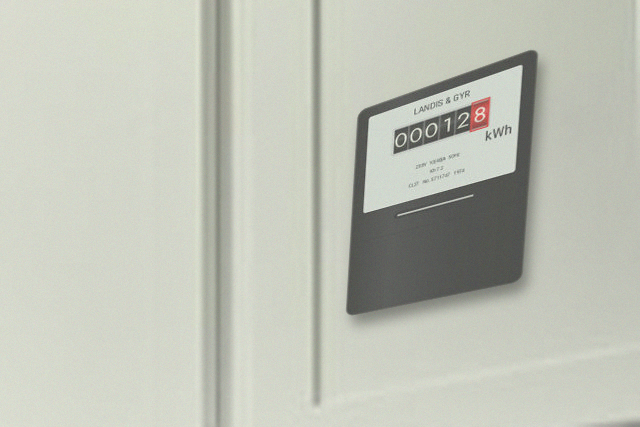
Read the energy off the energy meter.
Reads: 12.8 kWh
